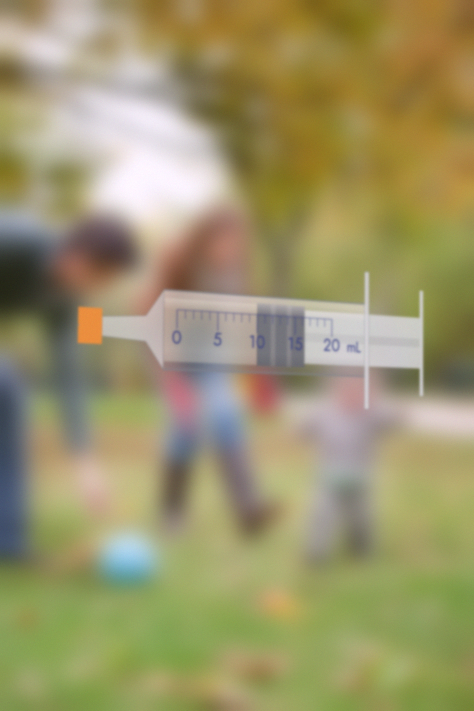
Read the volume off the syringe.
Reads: 10 mL
